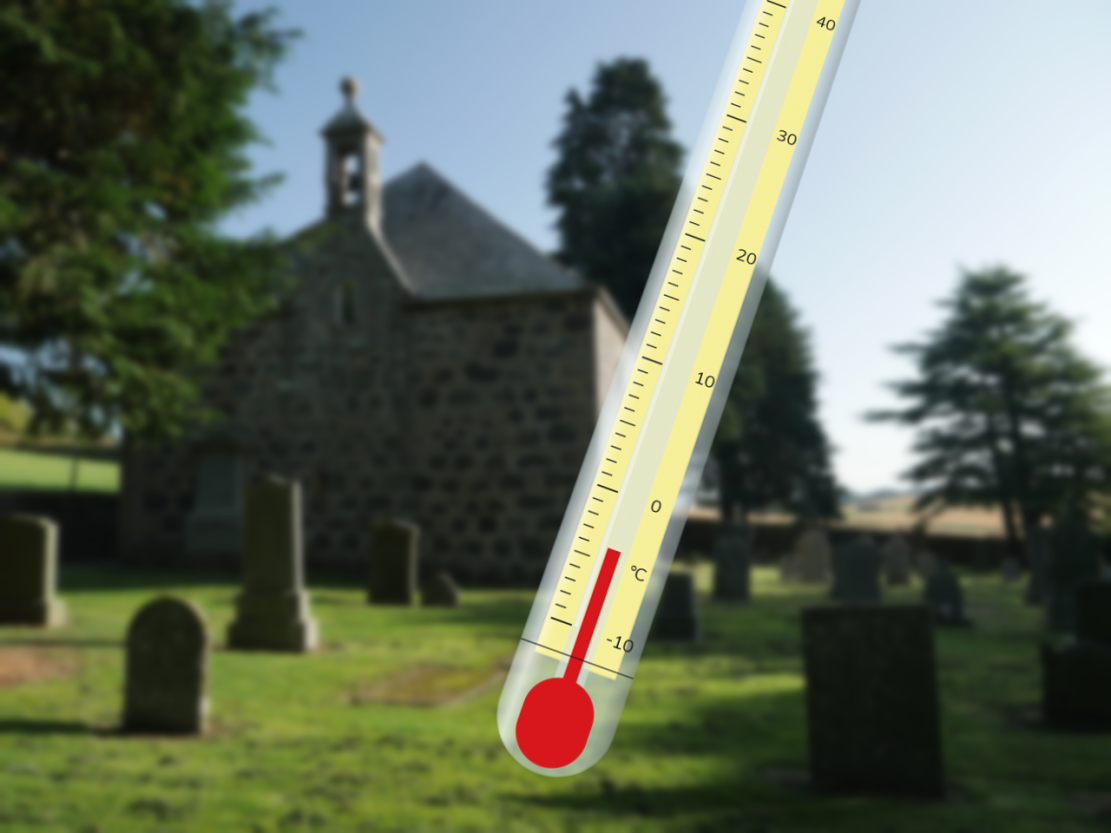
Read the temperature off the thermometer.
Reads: -4 °C
